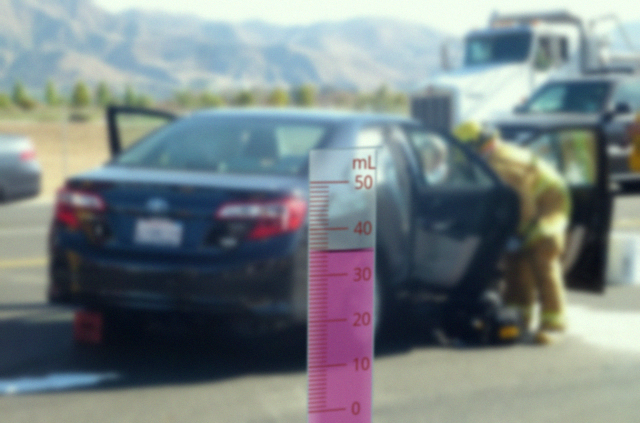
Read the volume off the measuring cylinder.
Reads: 35 mL
